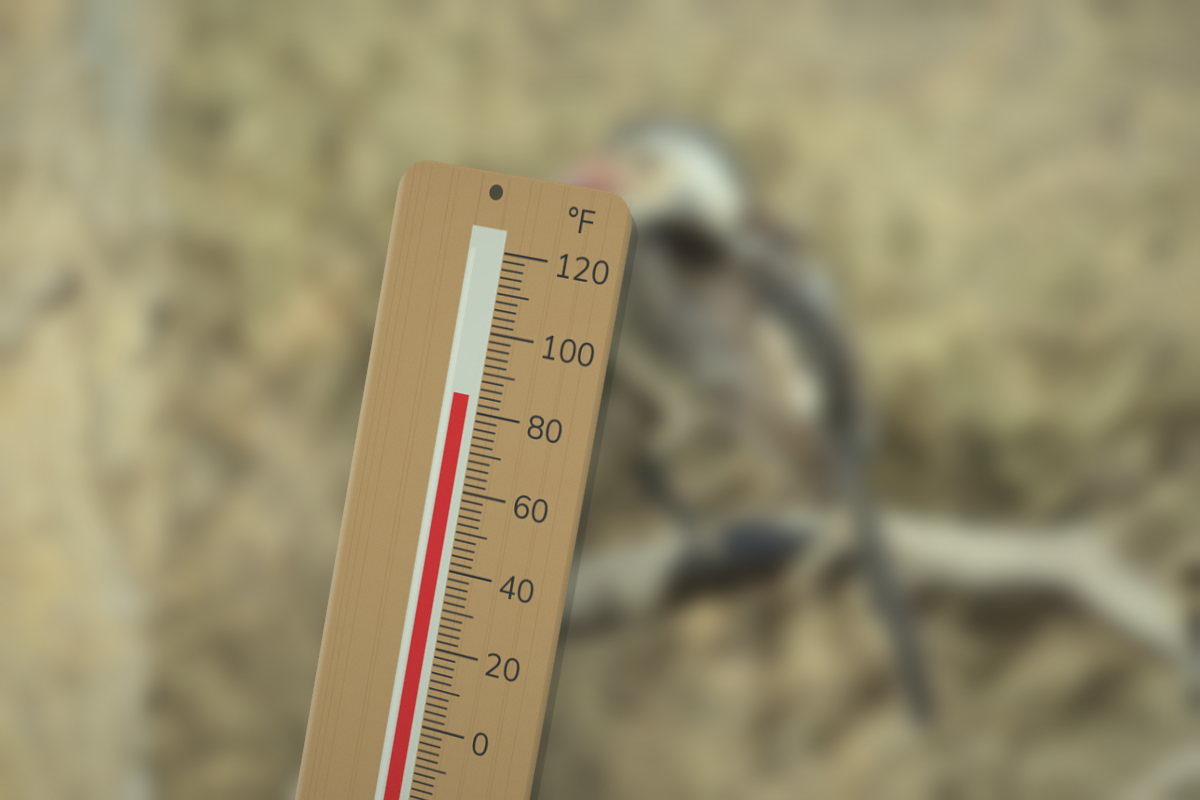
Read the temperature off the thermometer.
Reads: 84 °F
